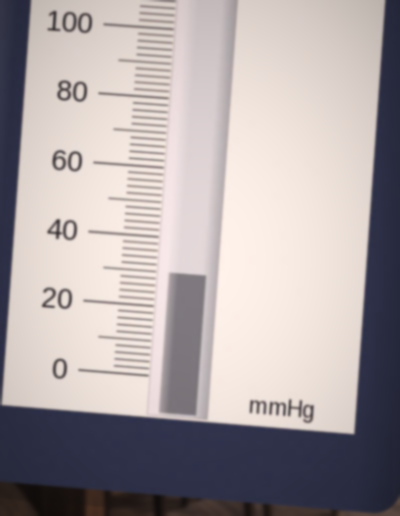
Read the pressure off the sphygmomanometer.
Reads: 30 mmHg
